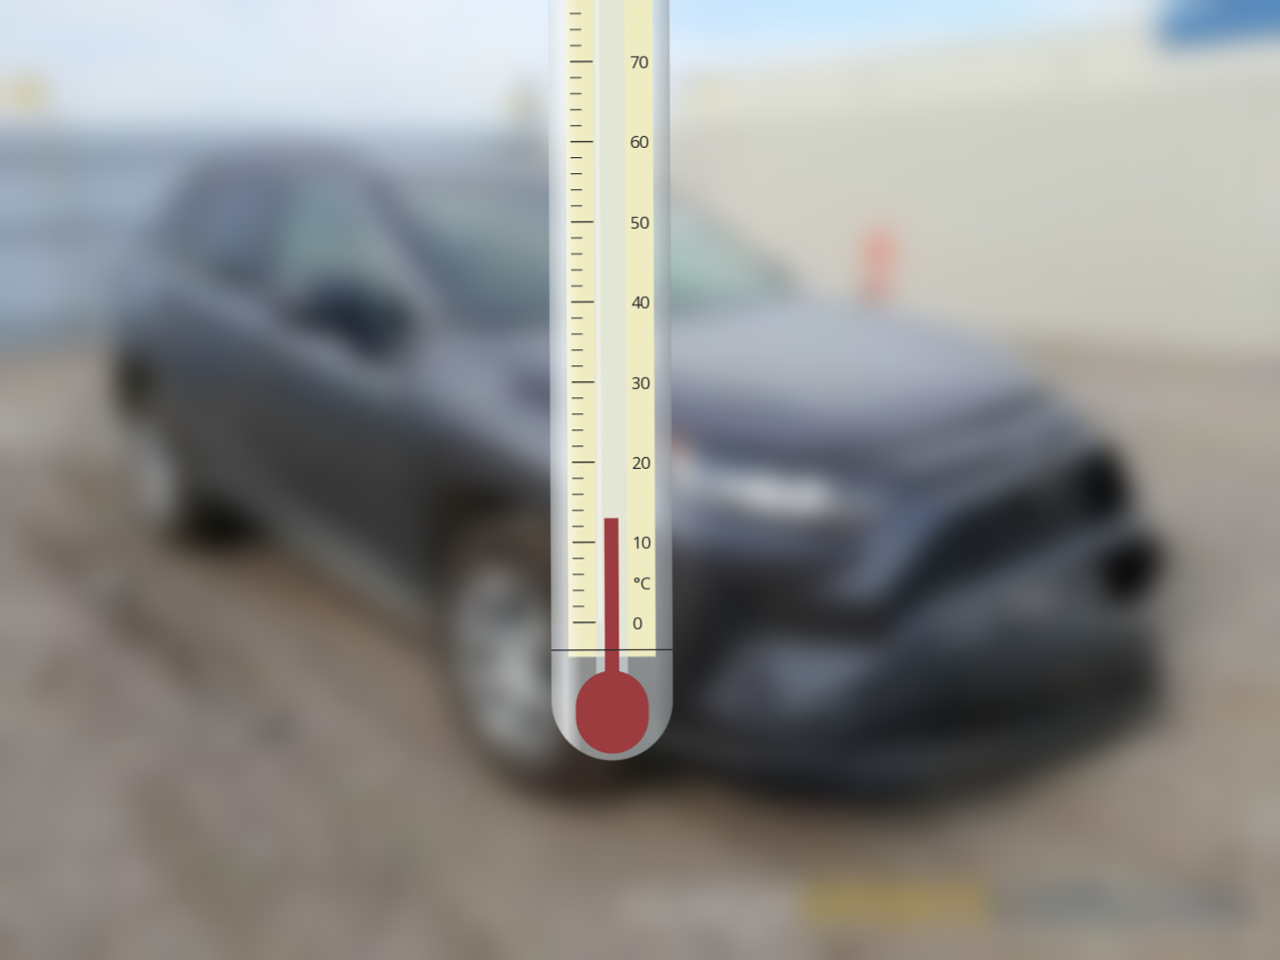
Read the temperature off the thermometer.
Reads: 13 °C
